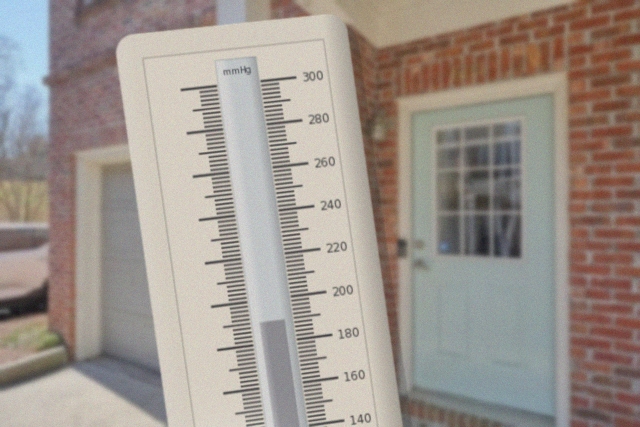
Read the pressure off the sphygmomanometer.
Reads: 190 mmHg
